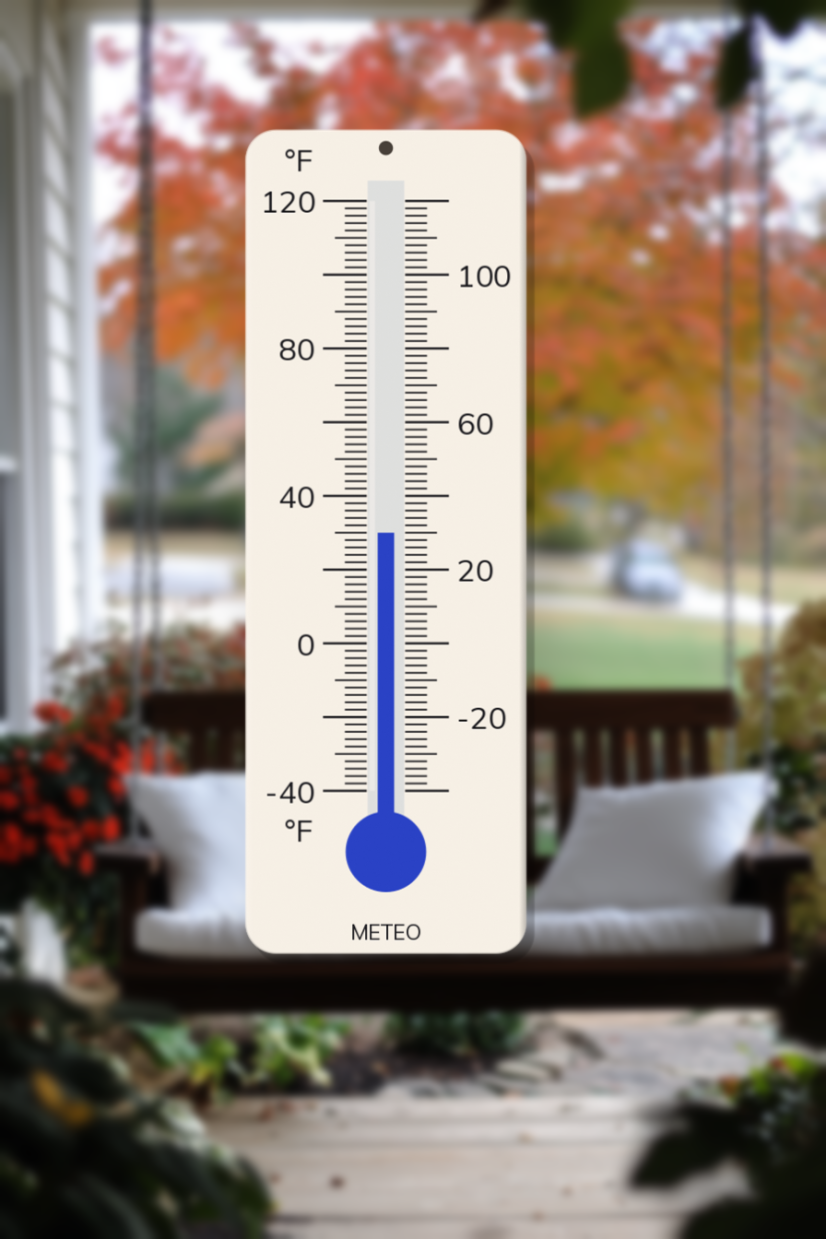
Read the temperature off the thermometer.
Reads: 30 °F
